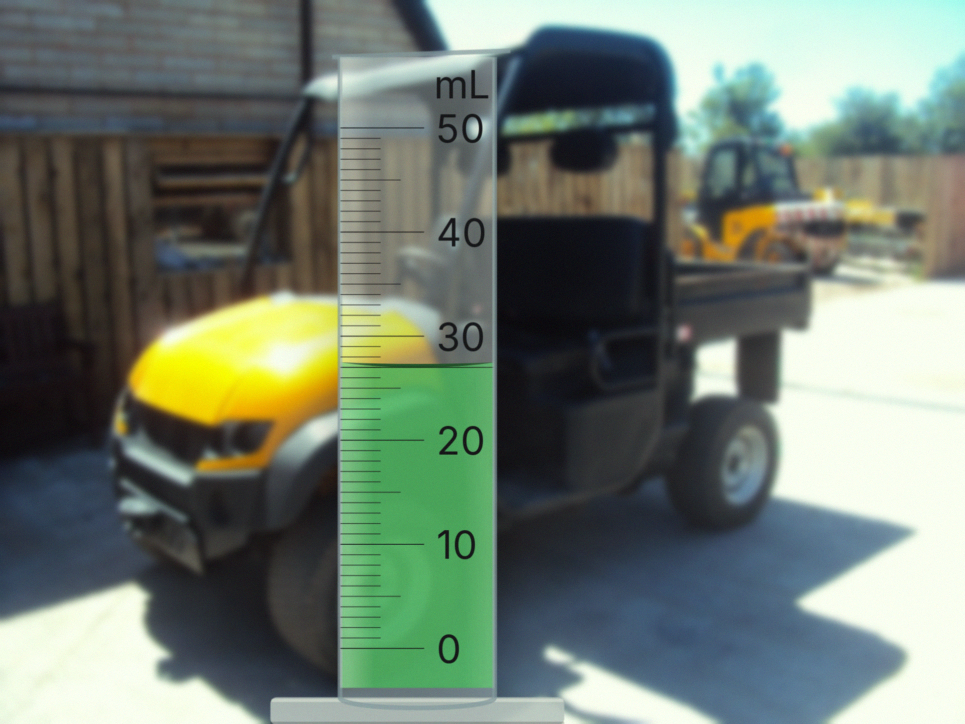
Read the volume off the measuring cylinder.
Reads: 27 mL
